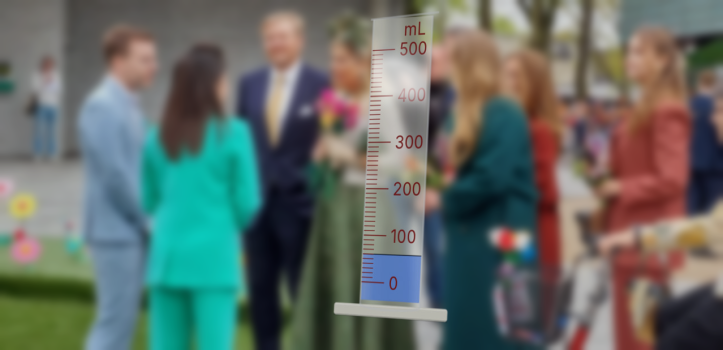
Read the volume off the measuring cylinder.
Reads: 60 mL
